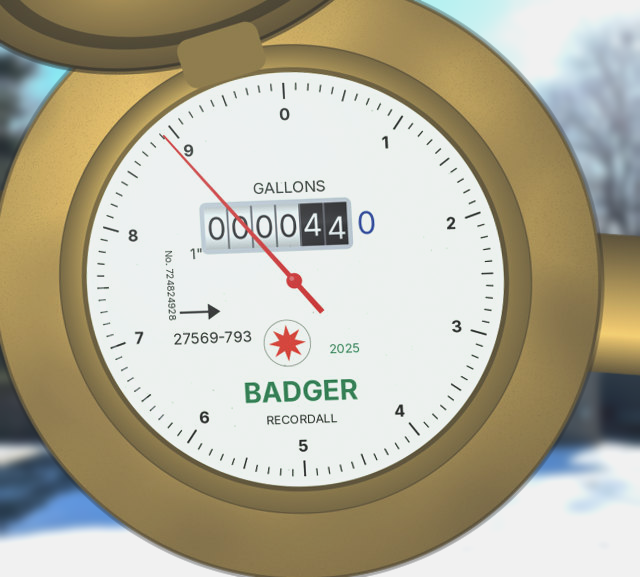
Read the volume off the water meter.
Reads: 438.9 gal
